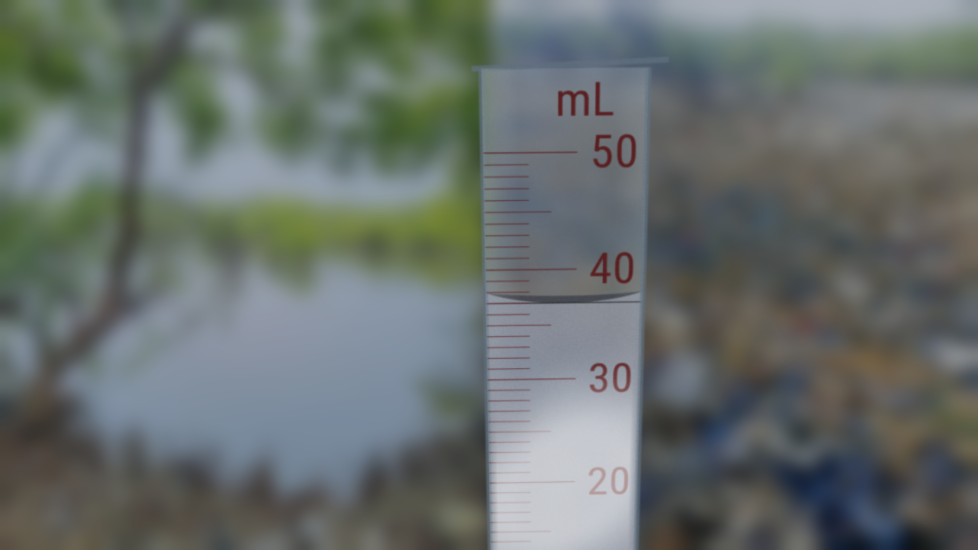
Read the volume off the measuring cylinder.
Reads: 37 mL
